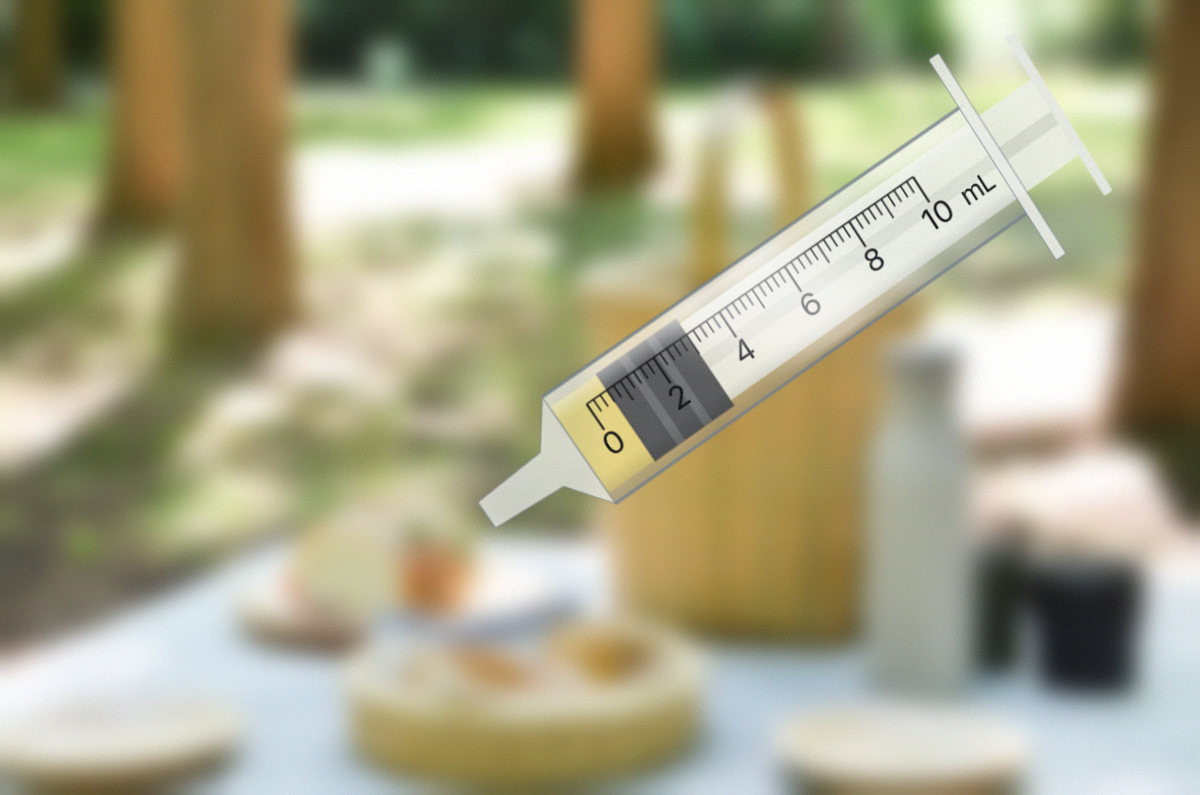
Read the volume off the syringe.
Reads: 0.6 mL
